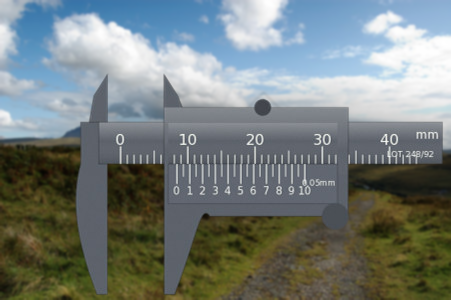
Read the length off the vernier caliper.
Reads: 8.4 mm
